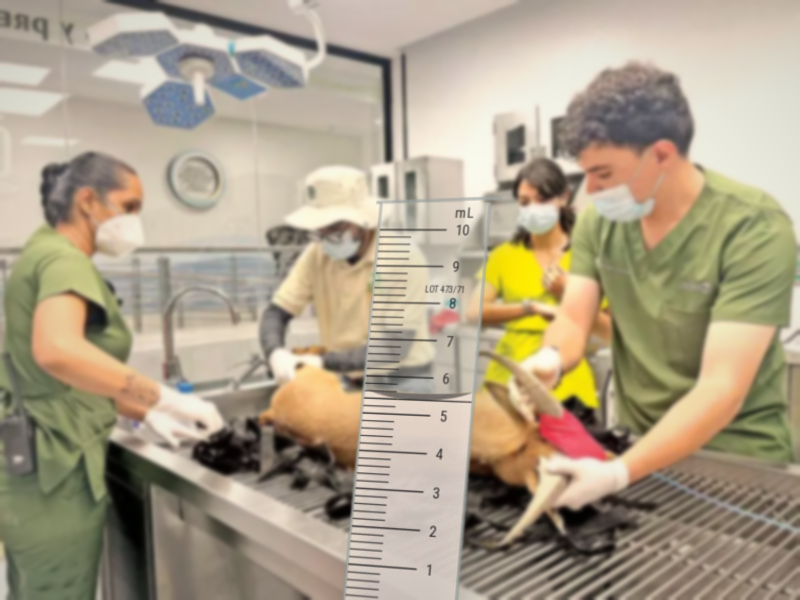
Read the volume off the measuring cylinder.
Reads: 5.4 mL
